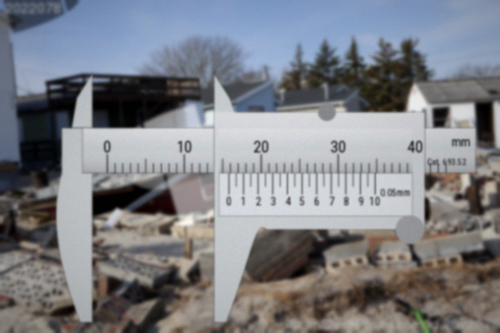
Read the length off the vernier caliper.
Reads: 15.8 mm
